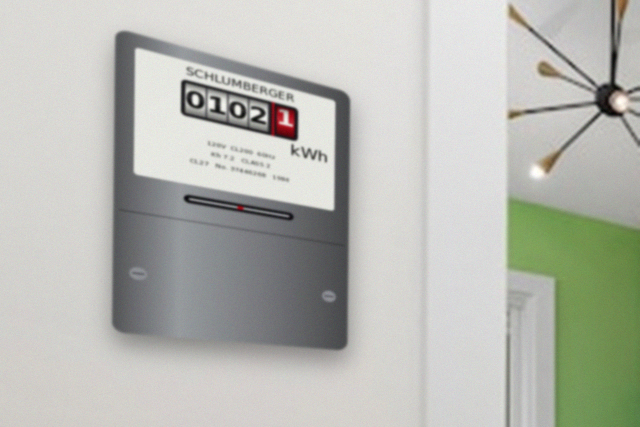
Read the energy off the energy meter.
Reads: 102.1 kWh
